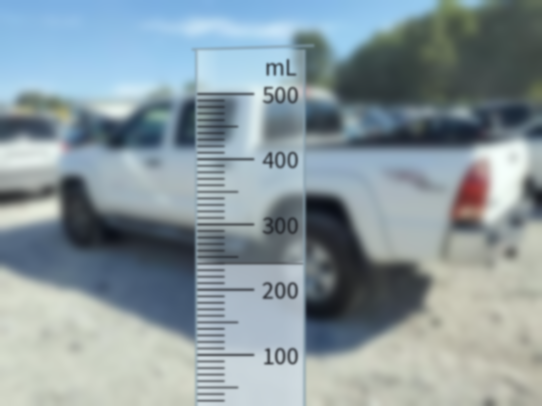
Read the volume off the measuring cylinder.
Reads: 240 mL
